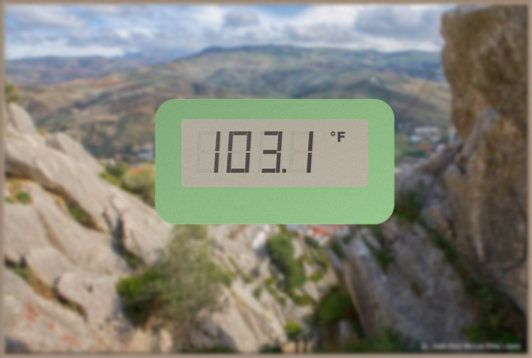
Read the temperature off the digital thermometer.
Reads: 103.1 °F
